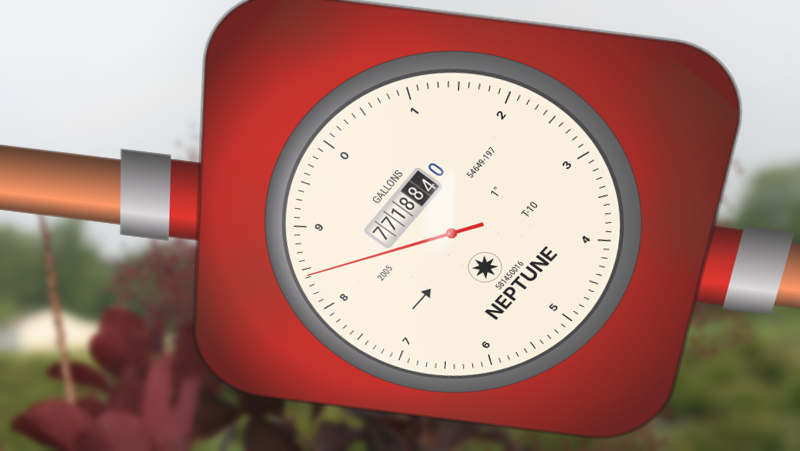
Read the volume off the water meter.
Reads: 7718838.4 gal
